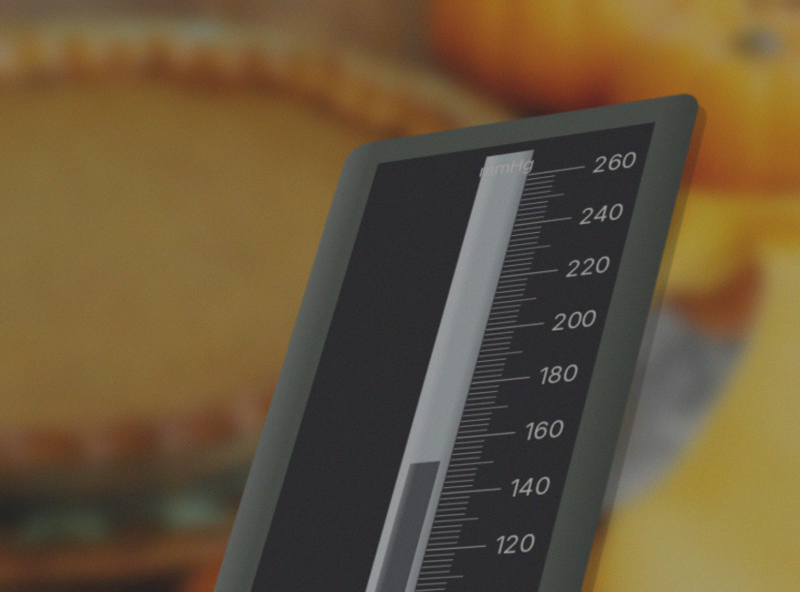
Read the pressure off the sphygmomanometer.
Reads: 152 mmHg
